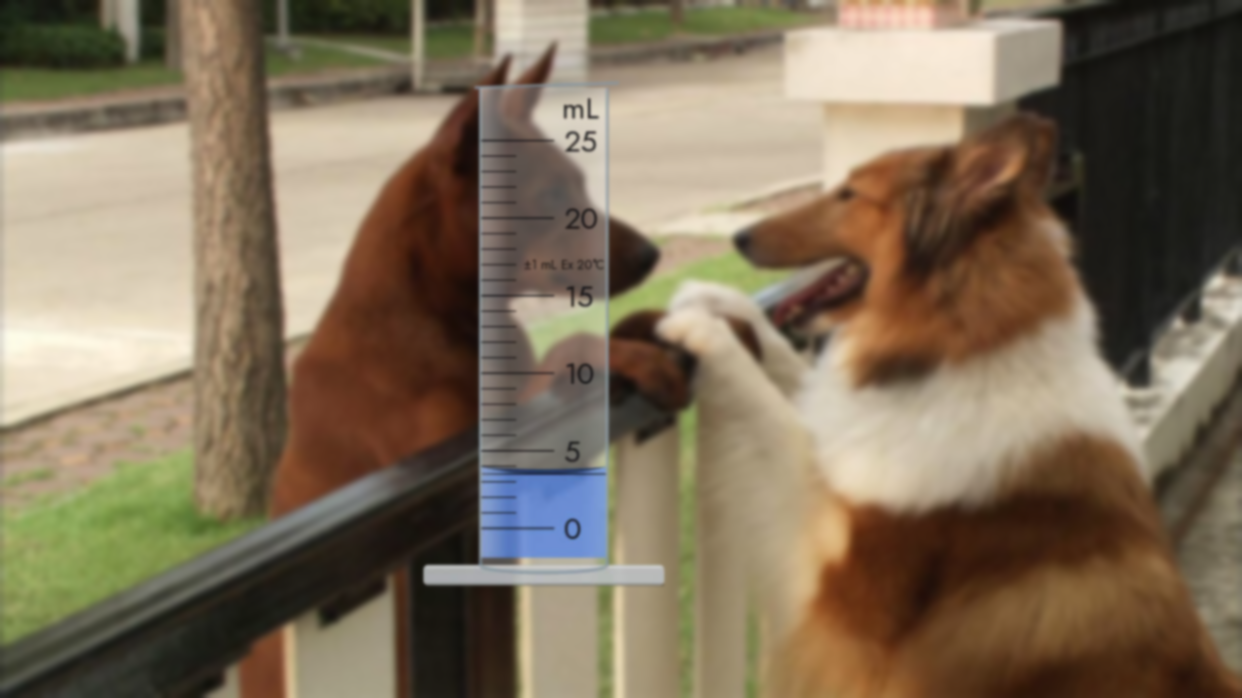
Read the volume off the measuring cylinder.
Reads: 3.5 mL
